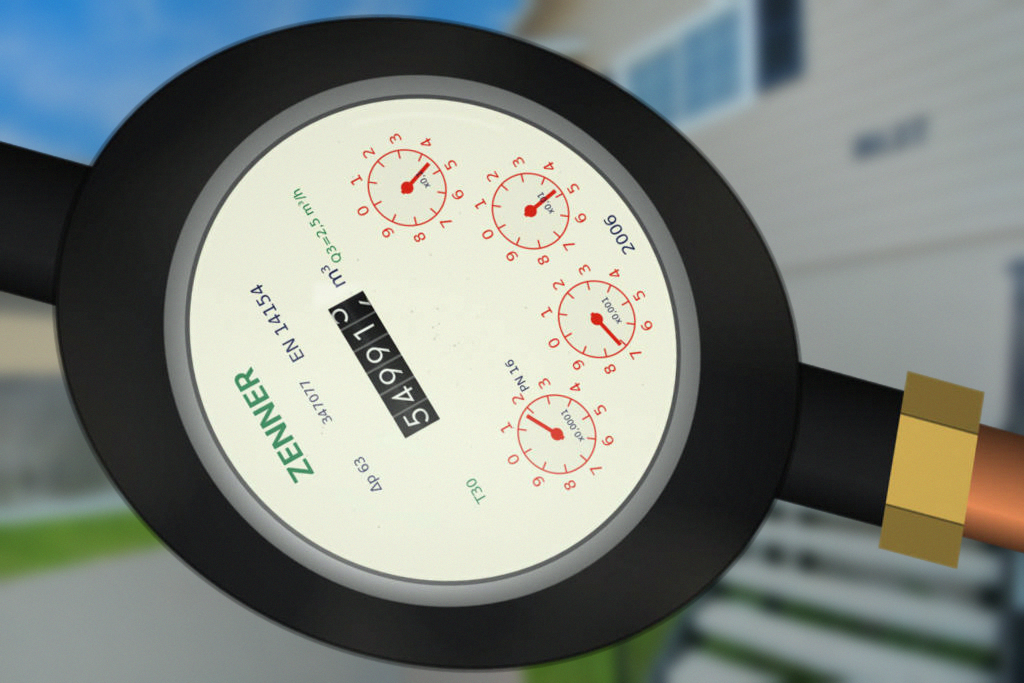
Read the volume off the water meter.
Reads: 549915.4471 m³
